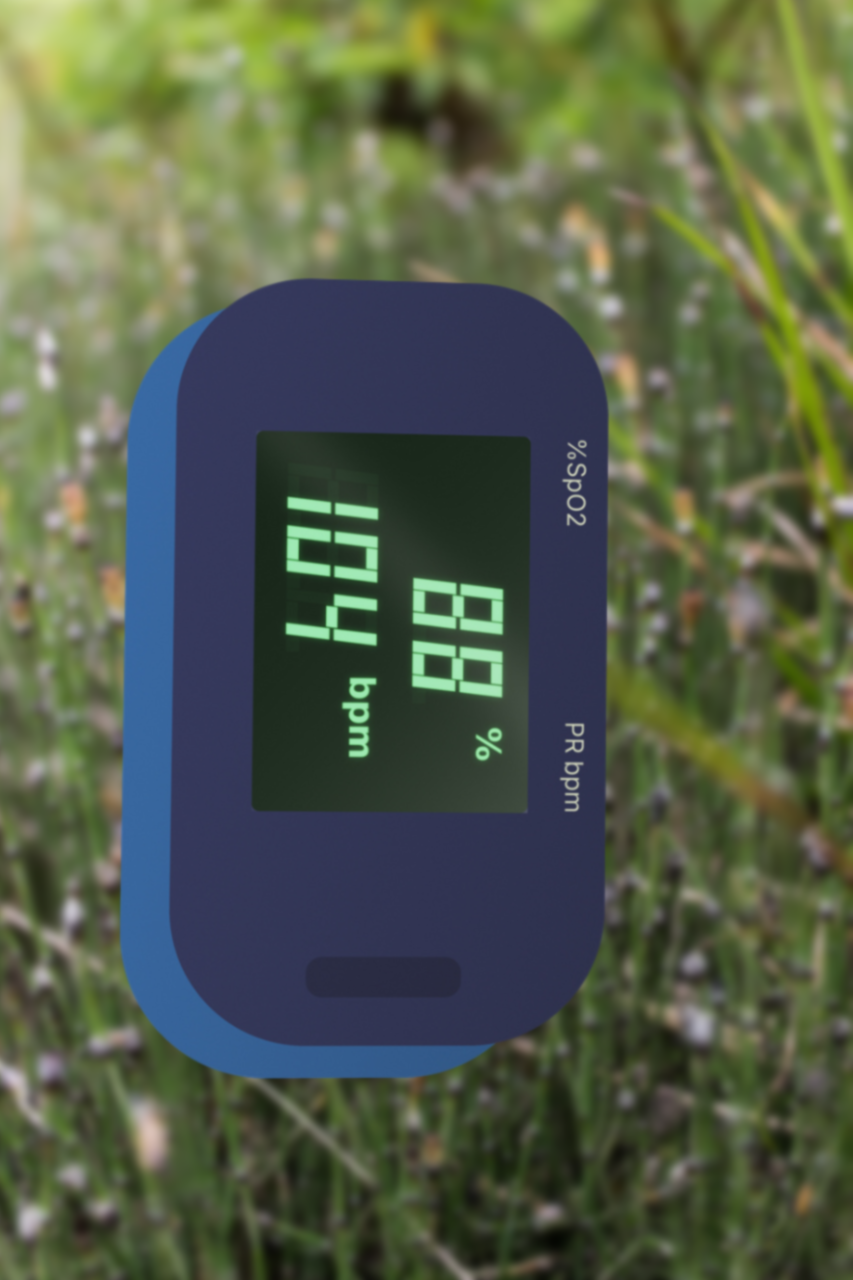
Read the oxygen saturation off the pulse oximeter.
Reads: 88 %
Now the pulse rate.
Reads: 104 bpm
